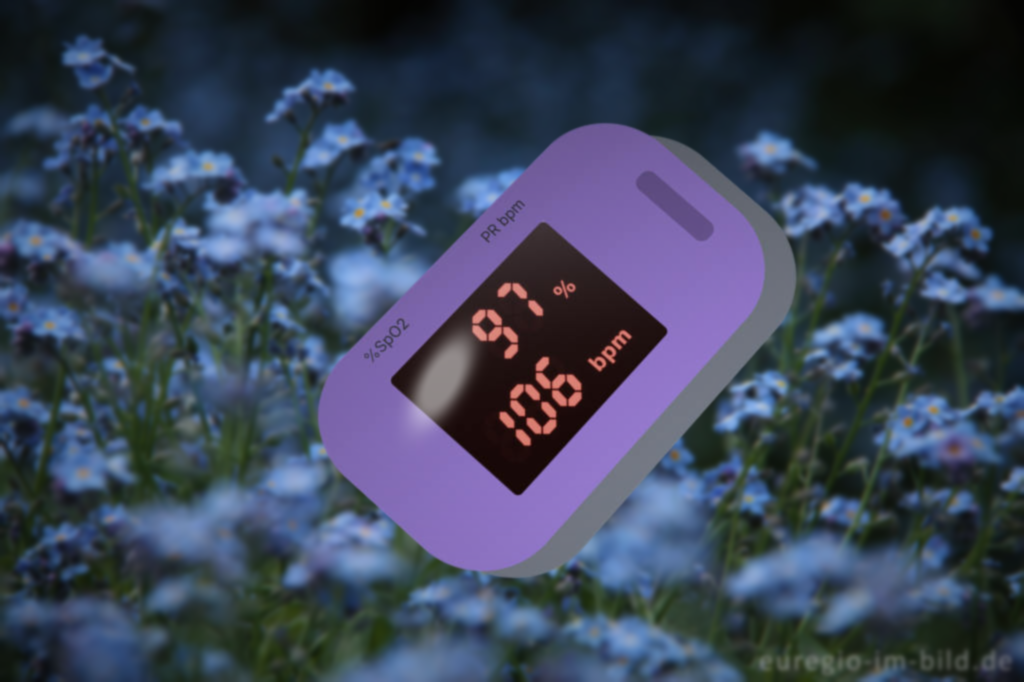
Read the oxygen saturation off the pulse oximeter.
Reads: 97 %
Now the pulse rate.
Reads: 106 bpm
